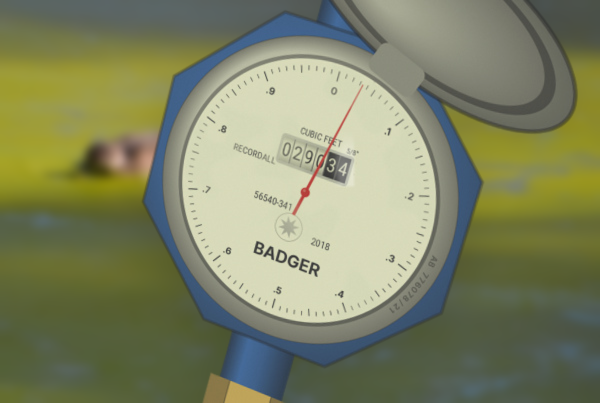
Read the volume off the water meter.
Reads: 29034.03 ft³
